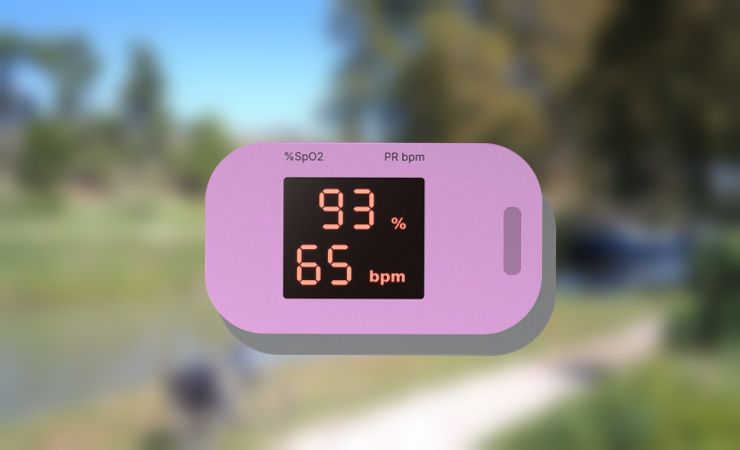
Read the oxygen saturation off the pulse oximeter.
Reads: 93 %
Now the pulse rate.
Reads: 65 bpm
